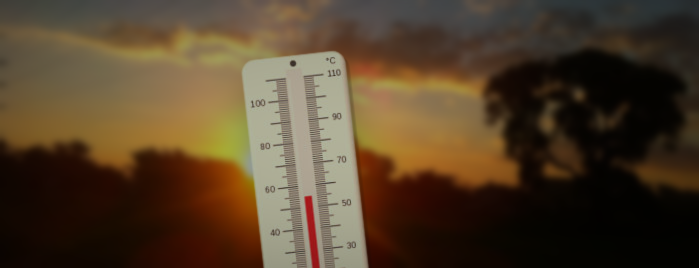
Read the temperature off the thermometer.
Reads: 55 °C
